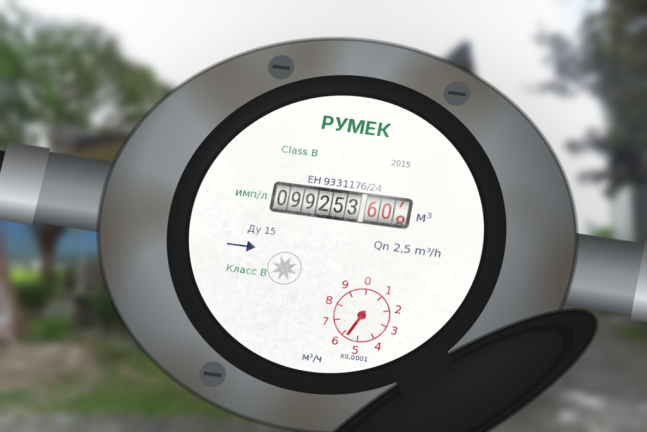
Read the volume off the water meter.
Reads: 99253.6075 m³
